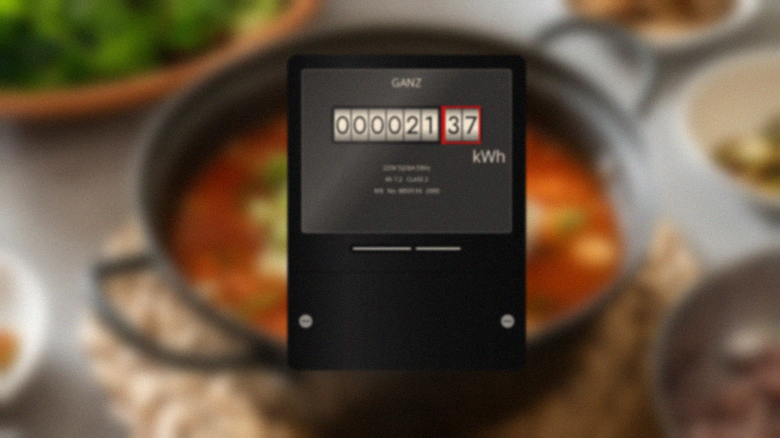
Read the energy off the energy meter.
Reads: 21.37 kWh
